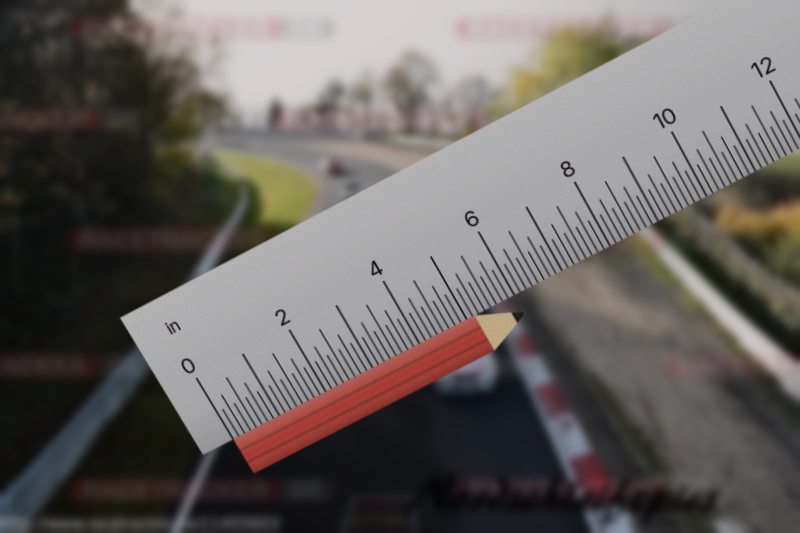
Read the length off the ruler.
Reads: 6 in
